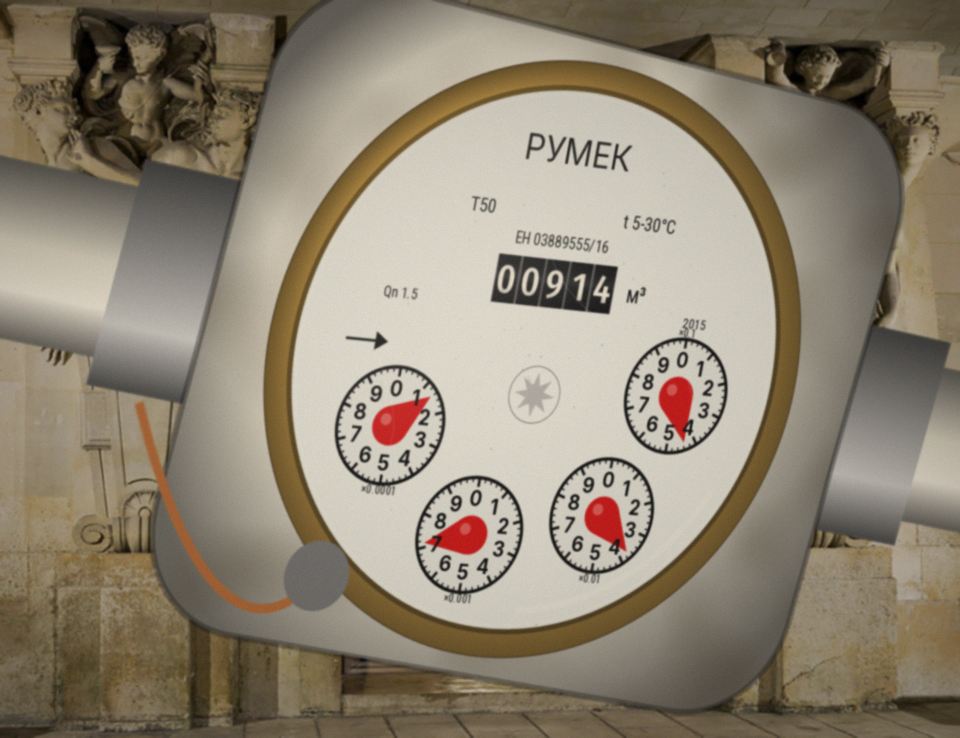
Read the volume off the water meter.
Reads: 914.4371 m³
